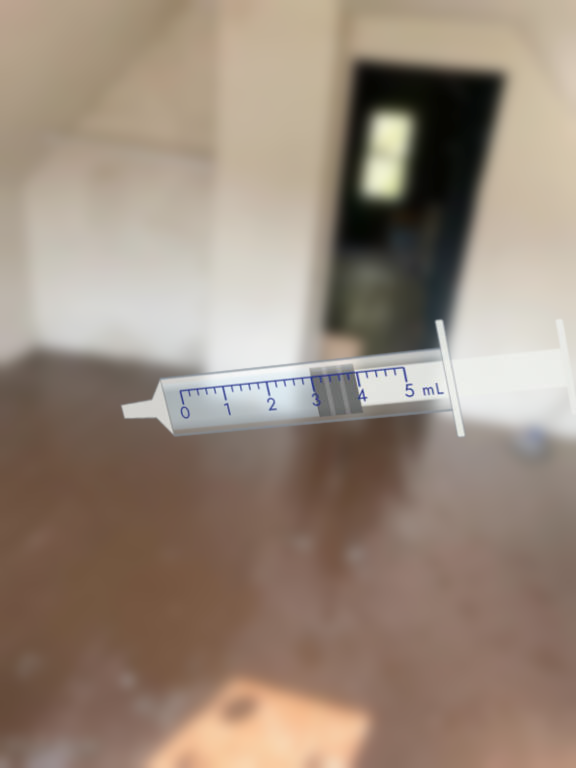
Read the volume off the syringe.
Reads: 3 mL
